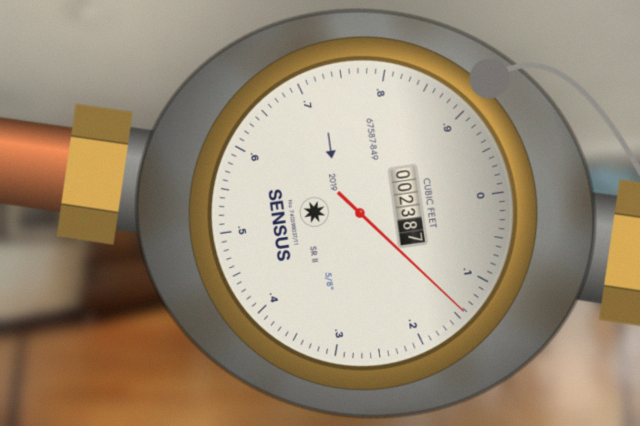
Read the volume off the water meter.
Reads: 2387.14 ft³
